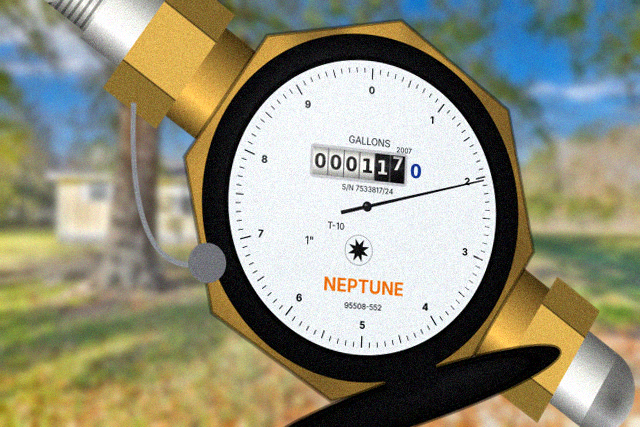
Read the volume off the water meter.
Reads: 1172.0 gal
